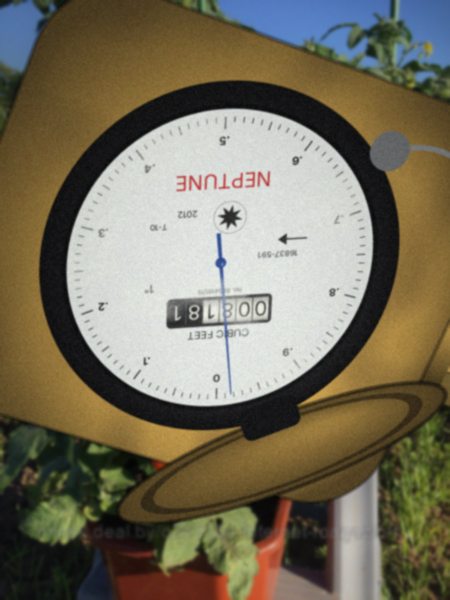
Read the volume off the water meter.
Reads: 8180.98 ft³
